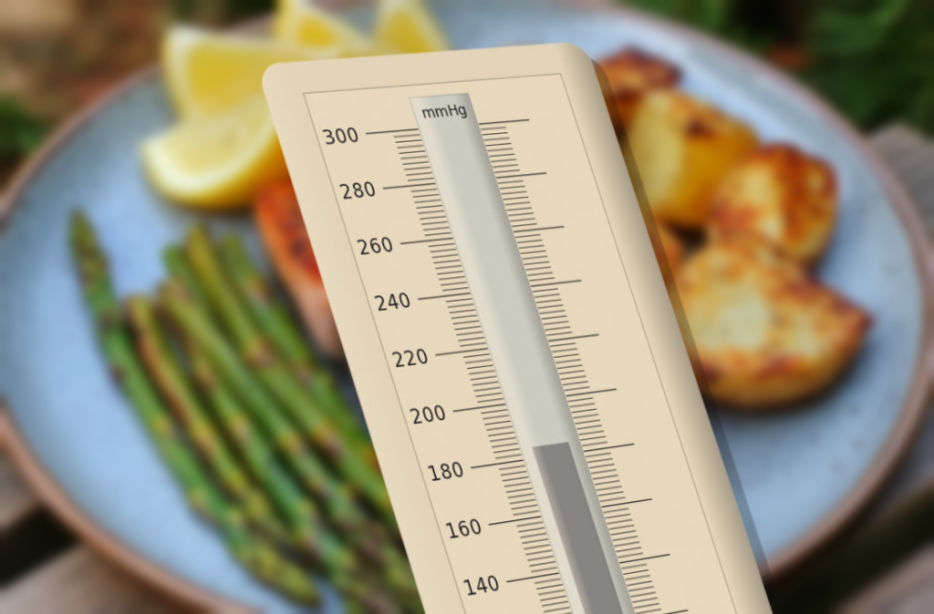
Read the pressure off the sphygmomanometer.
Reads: 184 mmHg
